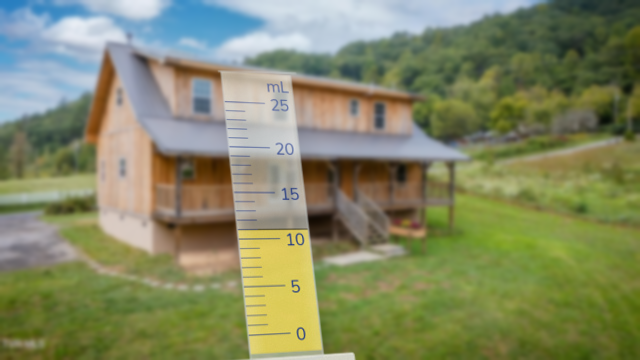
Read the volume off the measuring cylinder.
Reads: 11 mL
